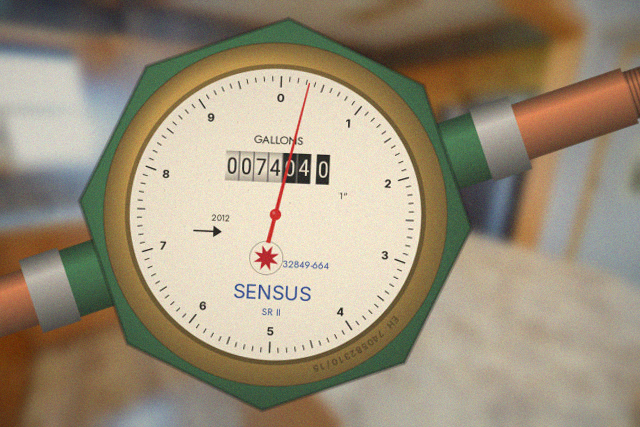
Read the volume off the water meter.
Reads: 74040.3 gal
